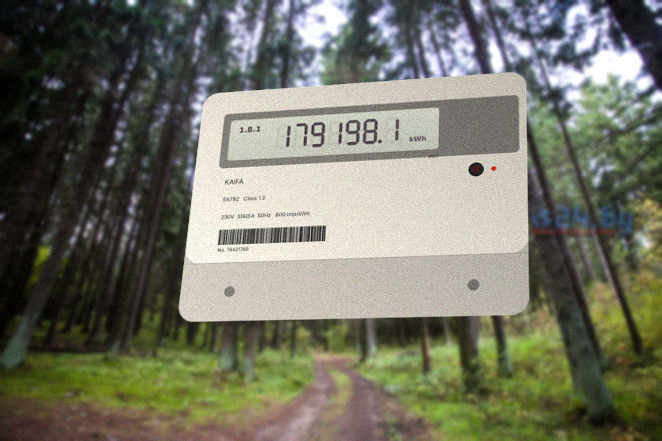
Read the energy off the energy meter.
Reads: 179198.1 kWh
